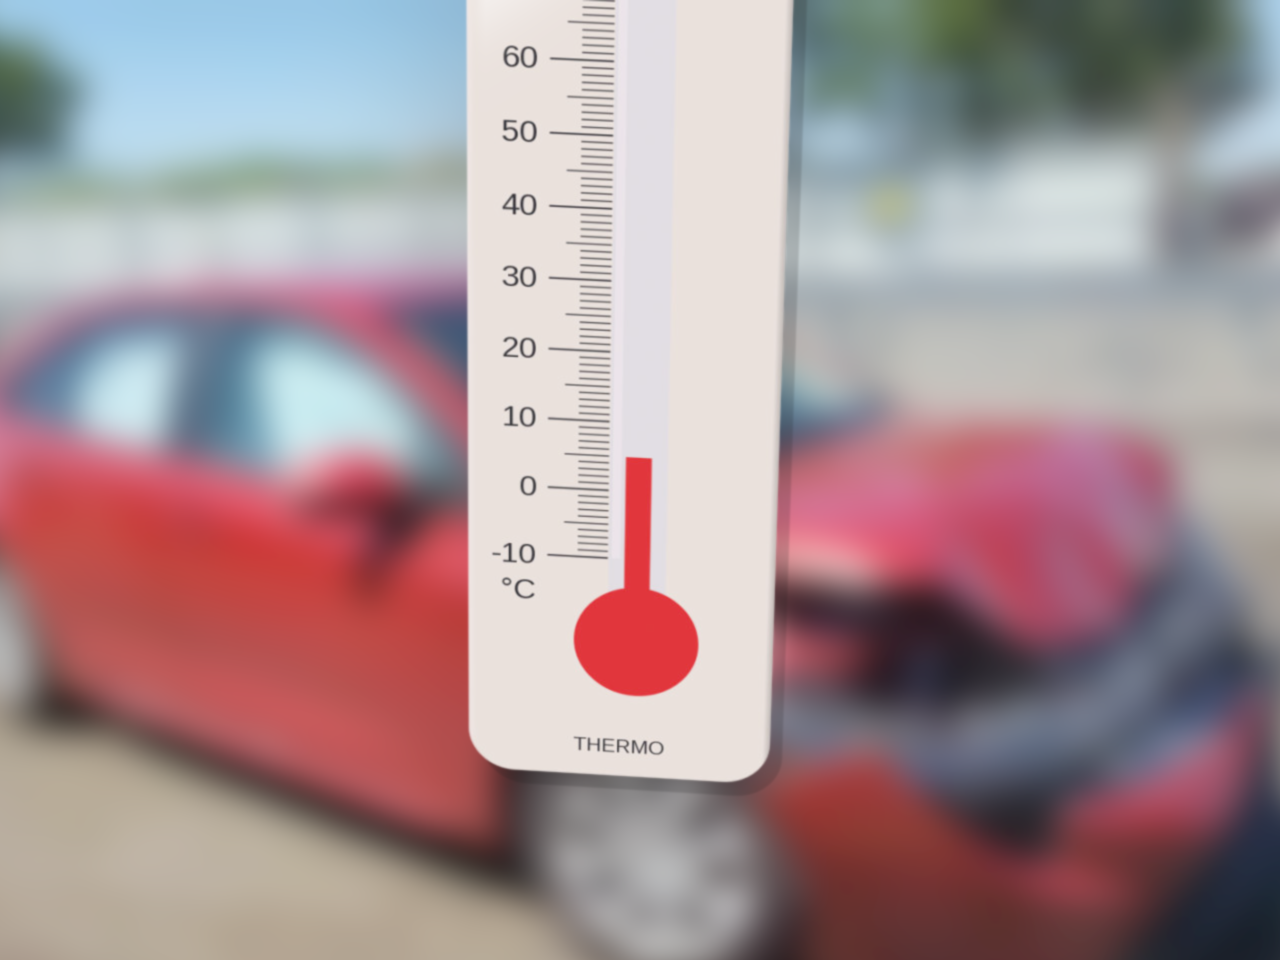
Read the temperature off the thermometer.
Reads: 5 °C
